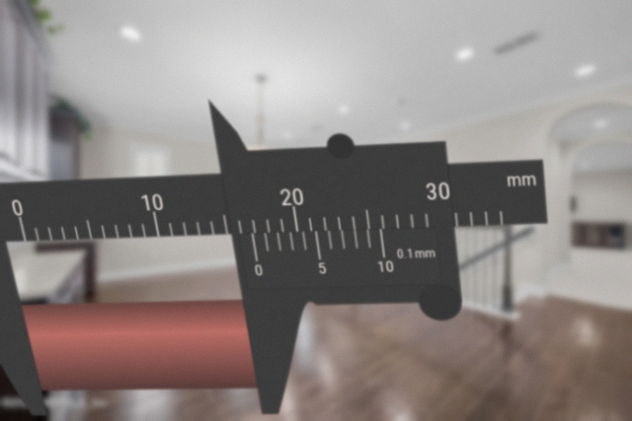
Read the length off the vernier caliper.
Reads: 16.8 mm
